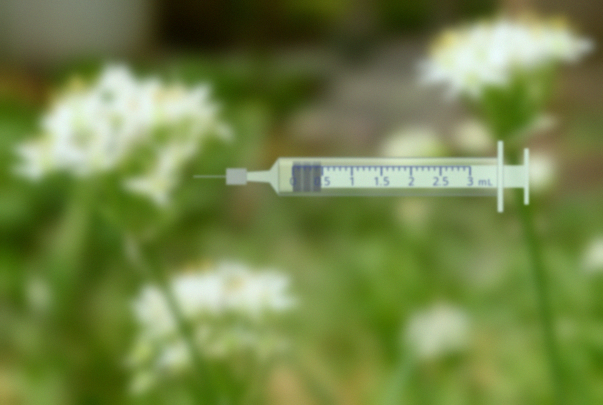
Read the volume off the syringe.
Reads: 0 mL
